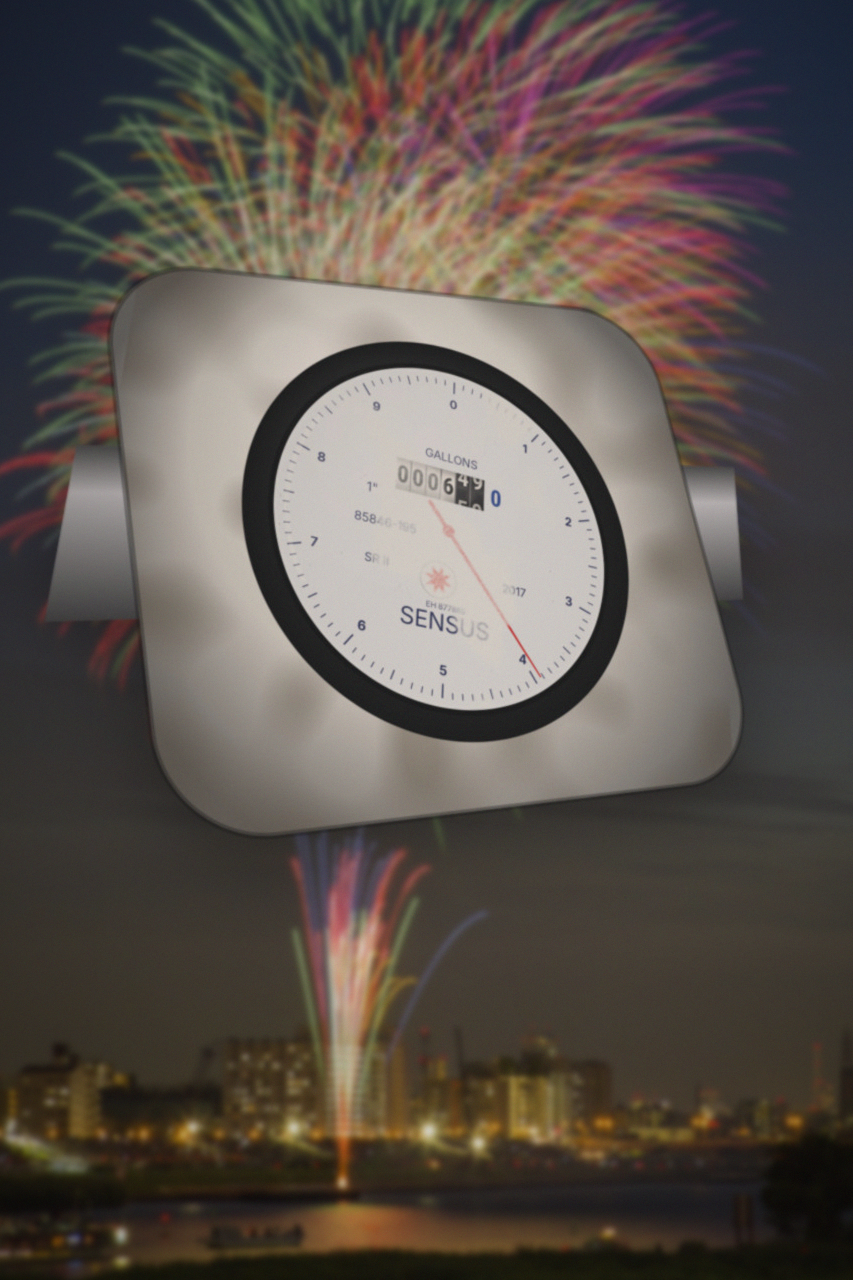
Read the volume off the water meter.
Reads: 6493.9 gal
